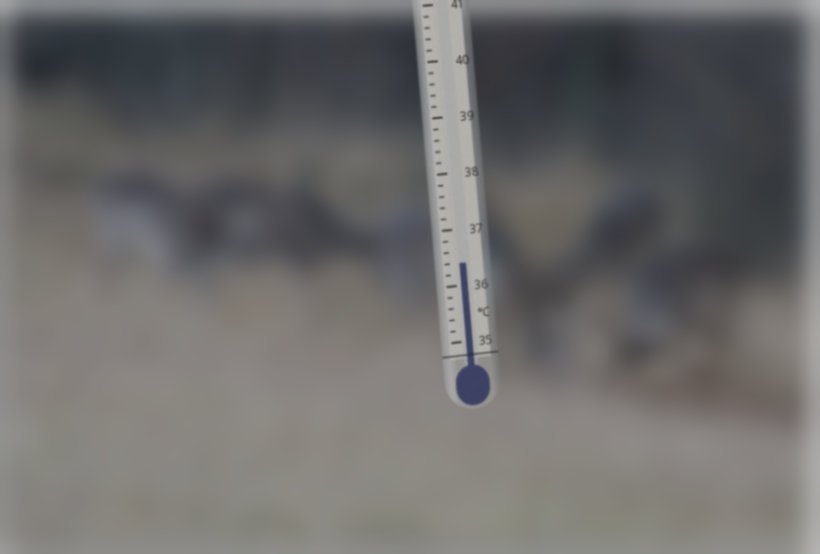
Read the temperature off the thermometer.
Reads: 36.4 °C
